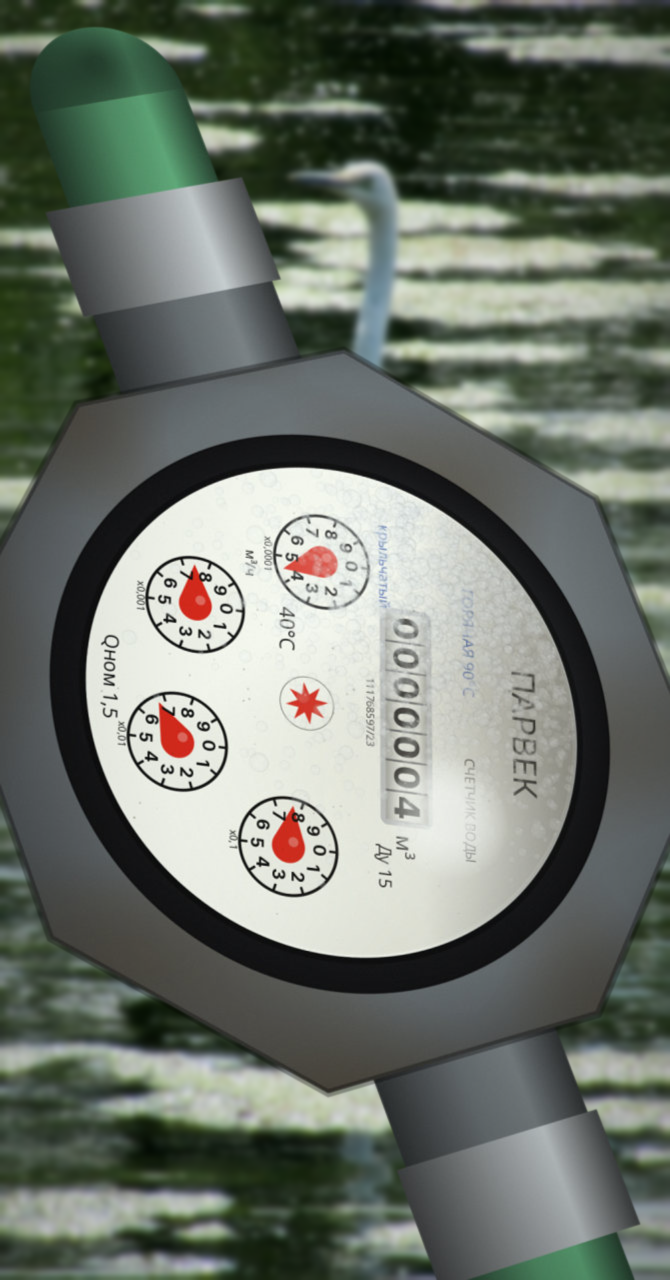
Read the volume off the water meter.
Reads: 4.7674 m³
